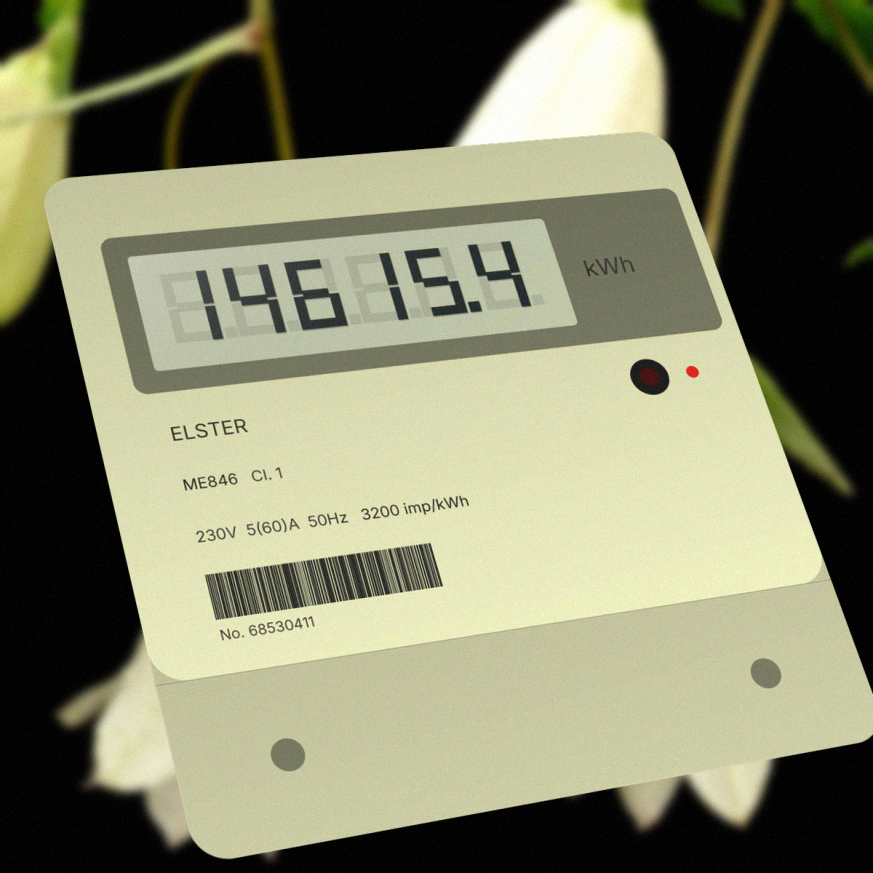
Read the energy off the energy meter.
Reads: 14615.4 kWh
